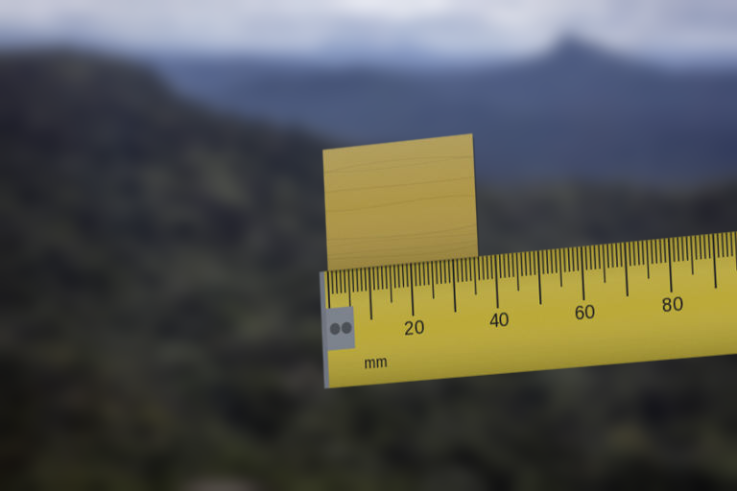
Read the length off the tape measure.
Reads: 36 mm
